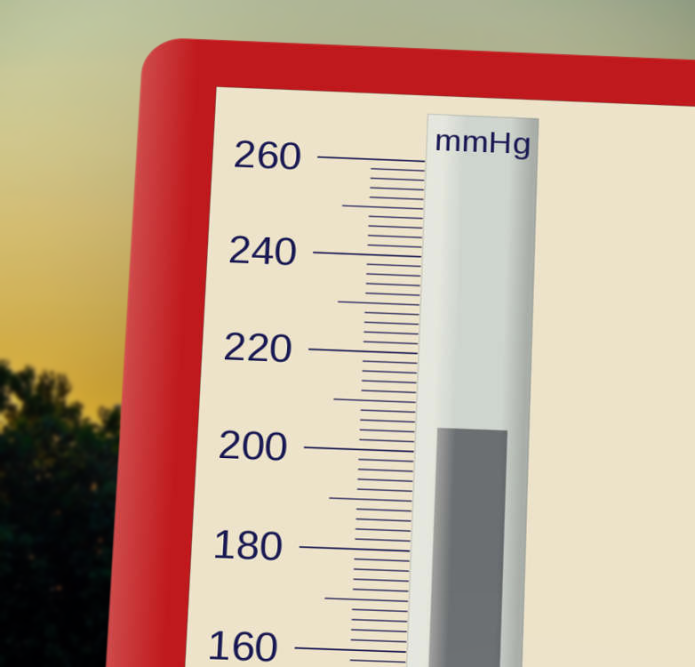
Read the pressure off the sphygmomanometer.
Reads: 205 mmHg
